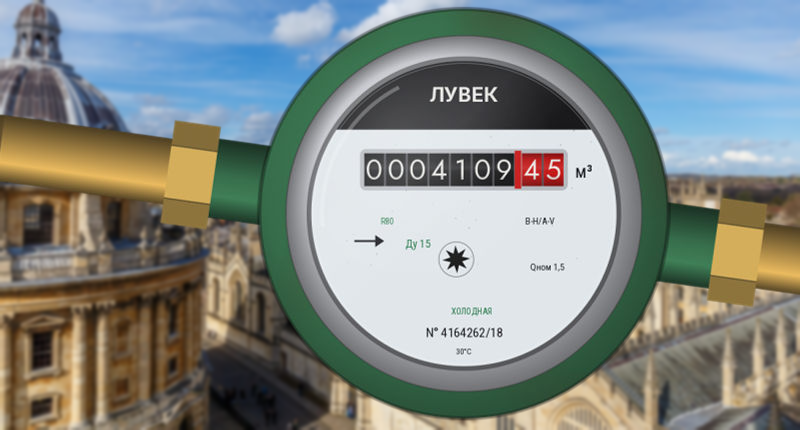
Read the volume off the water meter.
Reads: 4109.45 m³
